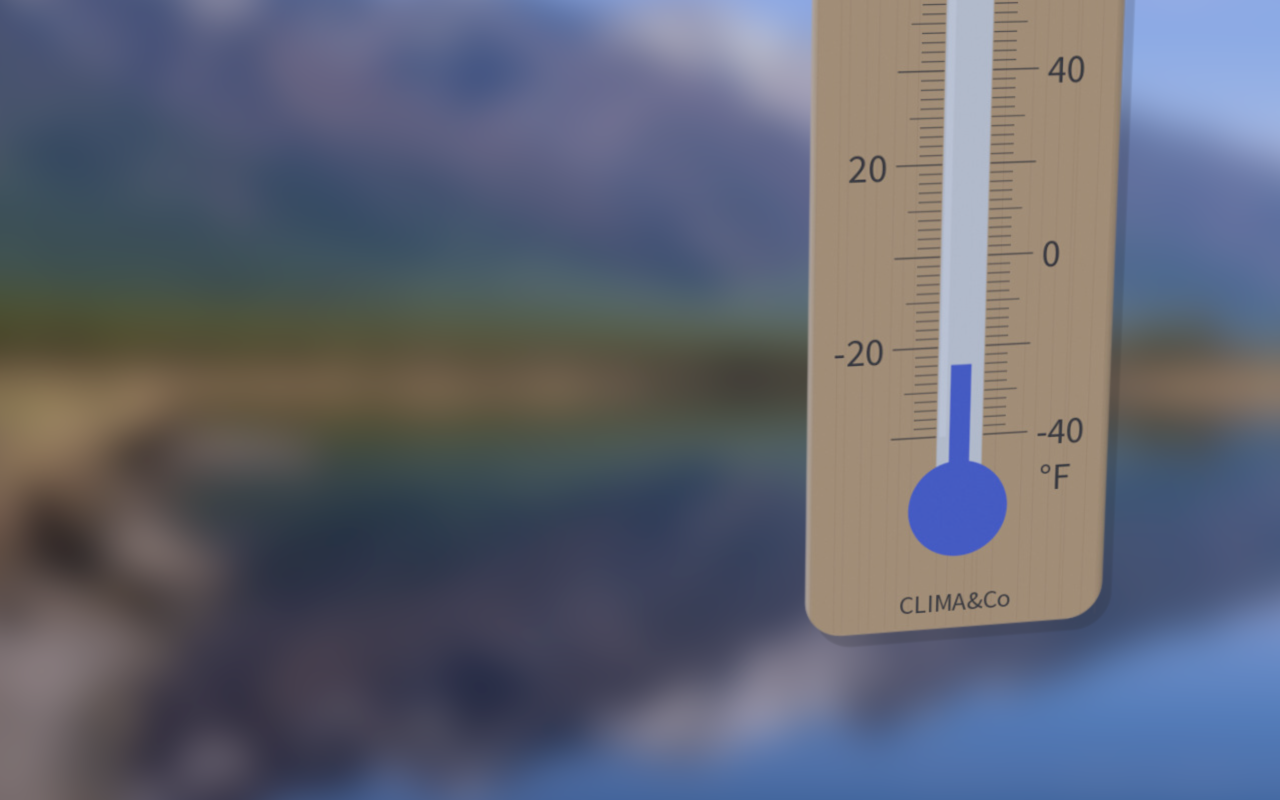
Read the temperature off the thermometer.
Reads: -24 °F
